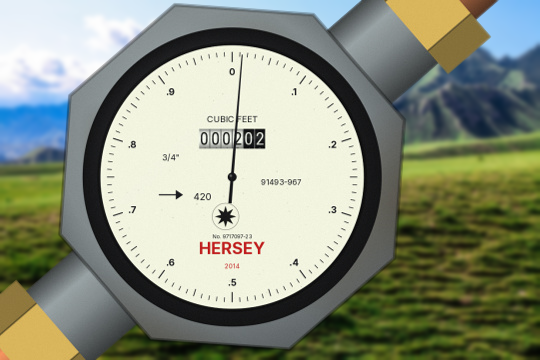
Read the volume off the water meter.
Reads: 202.01 ft³
